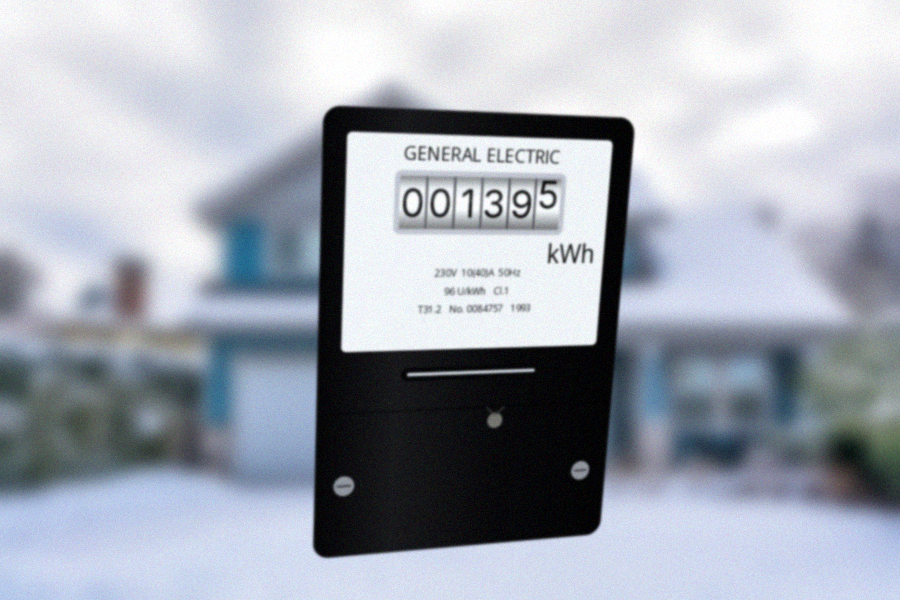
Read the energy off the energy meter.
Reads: 1395 kWh
